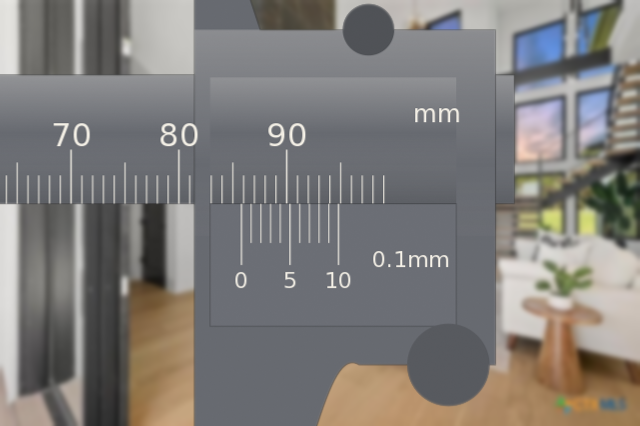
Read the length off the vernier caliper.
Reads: 85.8 mm
